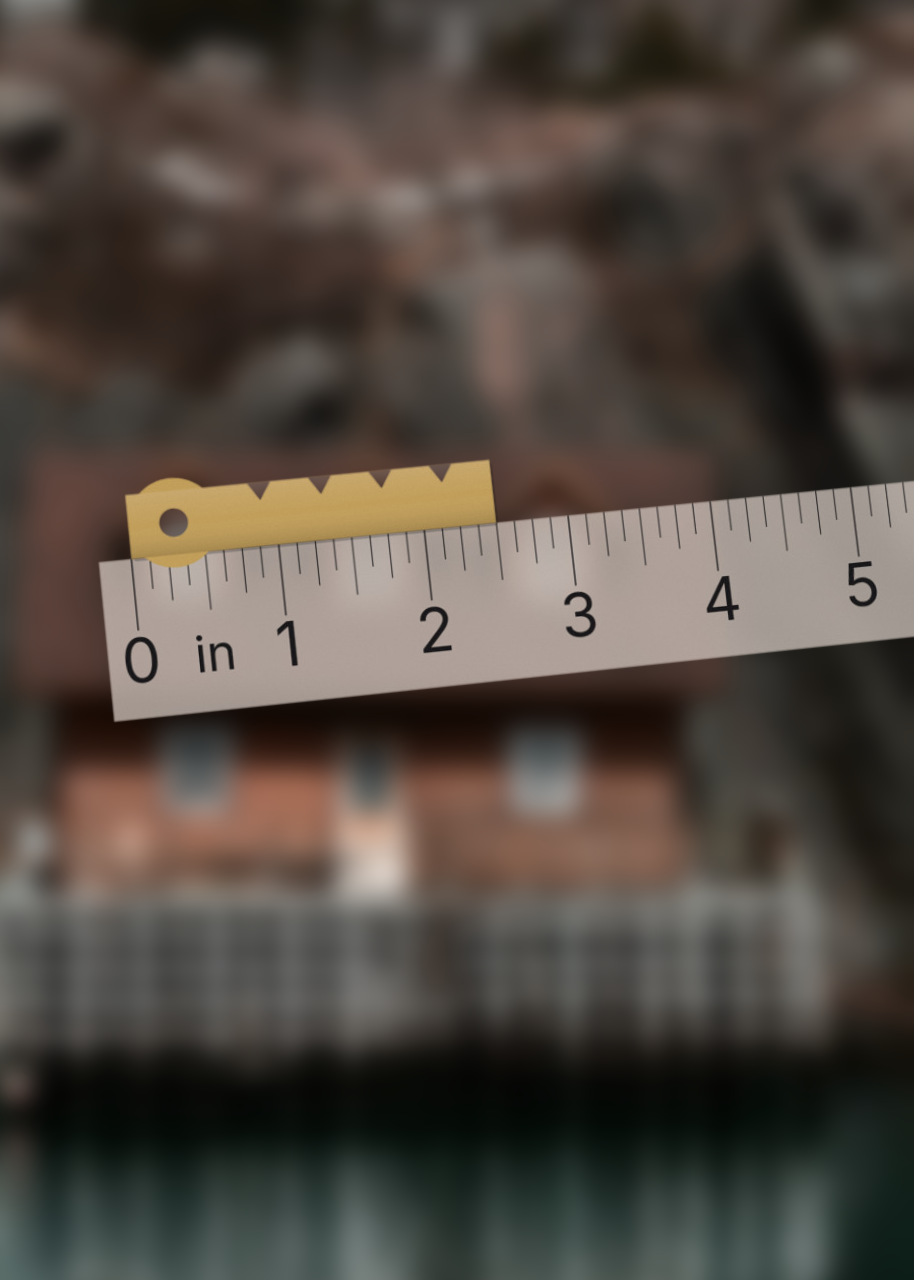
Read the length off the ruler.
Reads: 2.5 in
